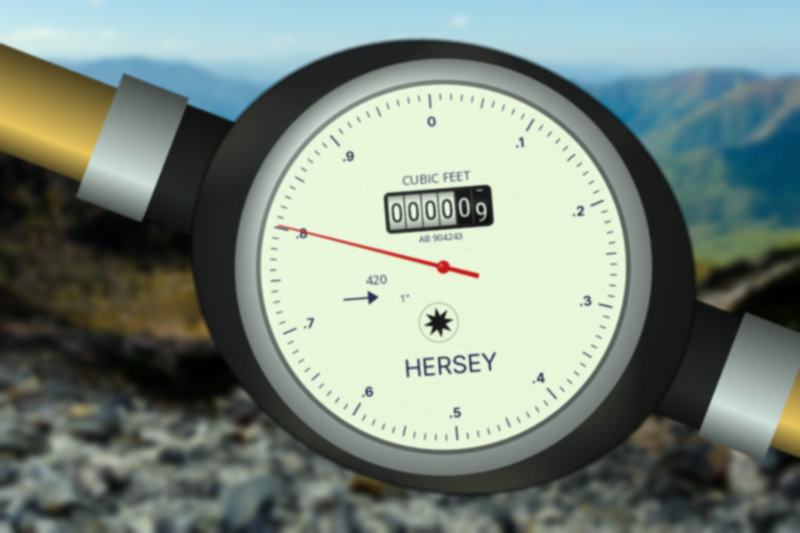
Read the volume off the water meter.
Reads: 8.80 ft³
